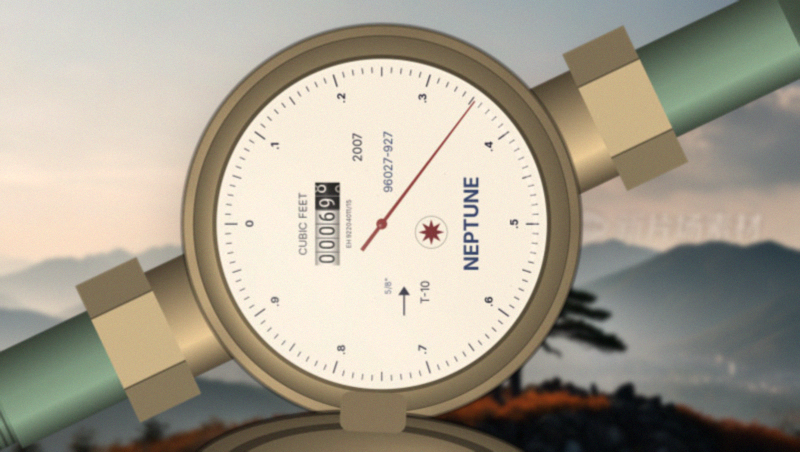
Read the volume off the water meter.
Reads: 698.35 ft³
